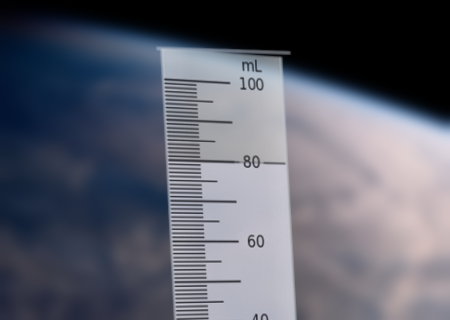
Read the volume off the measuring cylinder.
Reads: 80 mL
